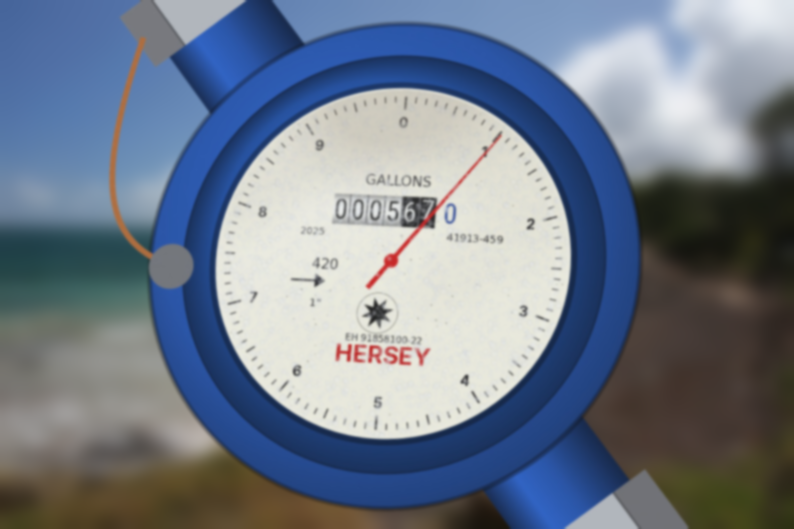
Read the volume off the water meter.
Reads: 5671.0 gal
